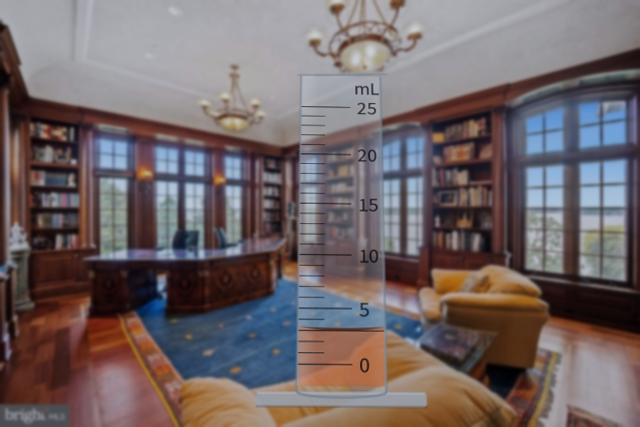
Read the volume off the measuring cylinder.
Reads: 3 mL
